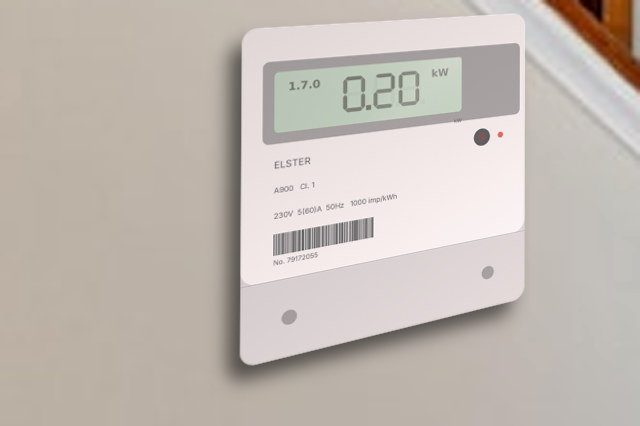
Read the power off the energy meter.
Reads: 0.20 kW
